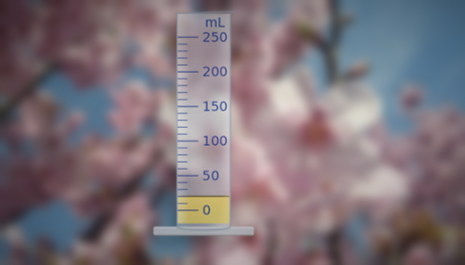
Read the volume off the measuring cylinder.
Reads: 20 mL
